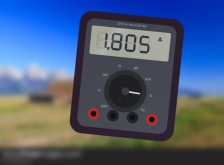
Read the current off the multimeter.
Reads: 1.805 A
